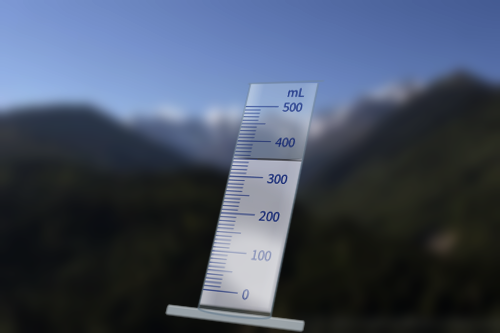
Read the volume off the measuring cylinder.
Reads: 350 mL
